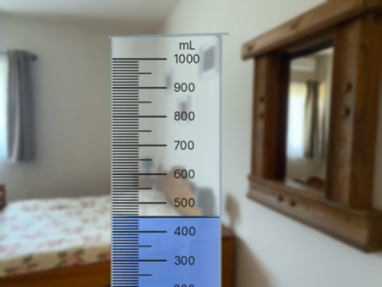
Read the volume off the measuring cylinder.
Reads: 450 mL
